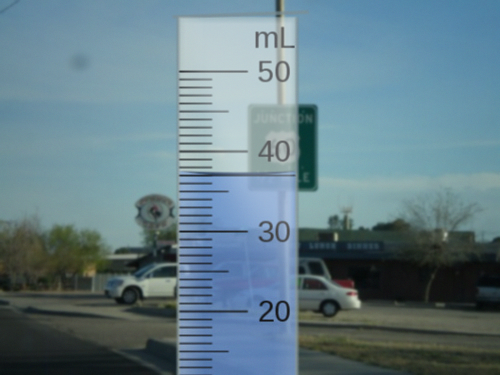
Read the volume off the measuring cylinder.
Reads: 37 mL
